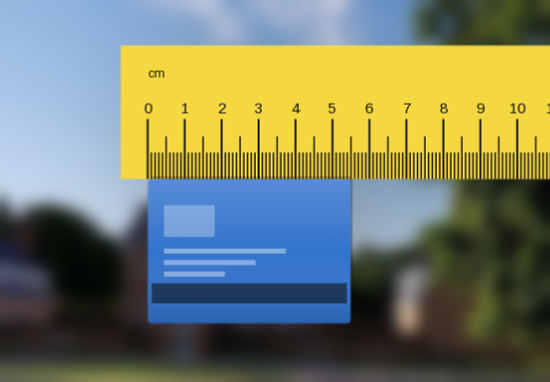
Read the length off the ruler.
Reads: 5.5 cm
